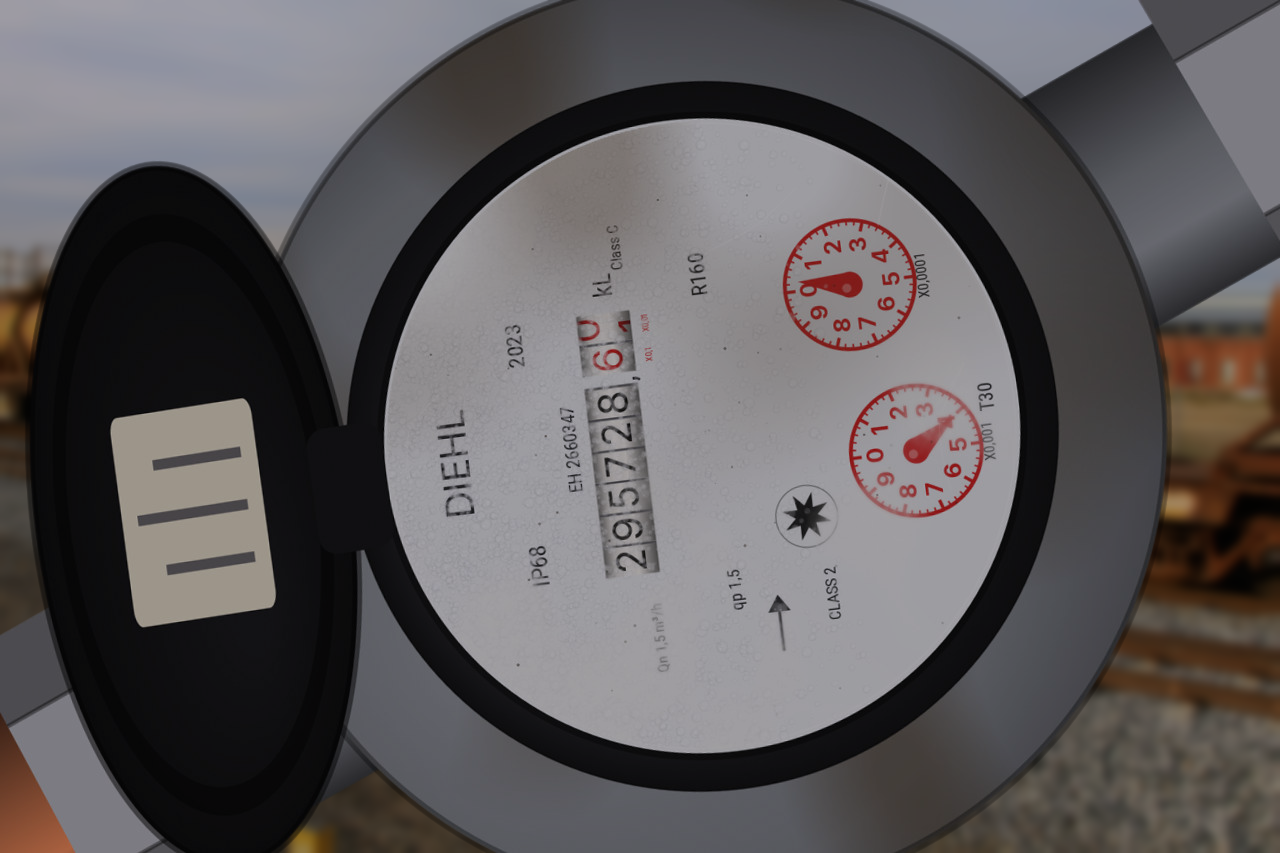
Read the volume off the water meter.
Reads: 295728.6040 kL
